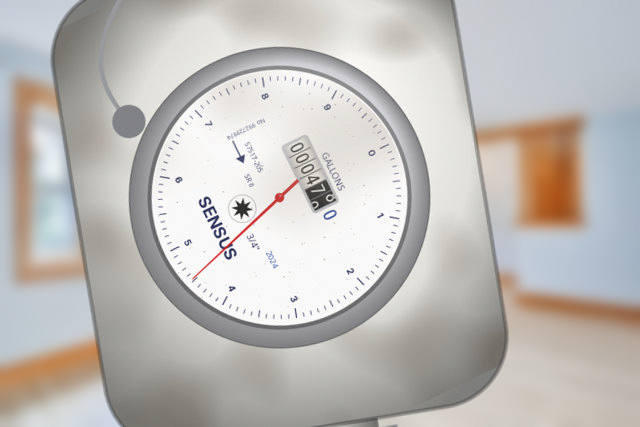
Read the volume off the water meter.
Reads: 4784.5 gal
